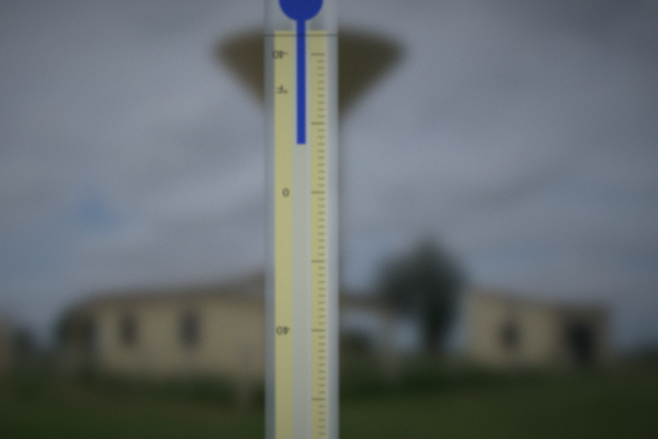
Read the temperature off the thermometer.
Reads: -14 °F
